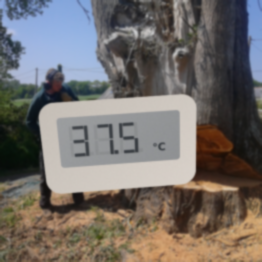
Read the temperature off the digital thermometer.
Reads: 37.5 °C
